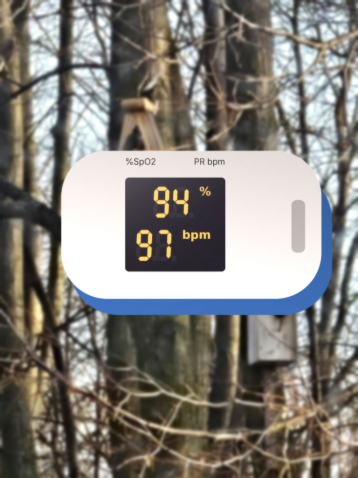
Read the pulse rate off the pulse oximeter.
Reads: 97 bpm
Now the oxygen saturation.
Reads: 94 %
